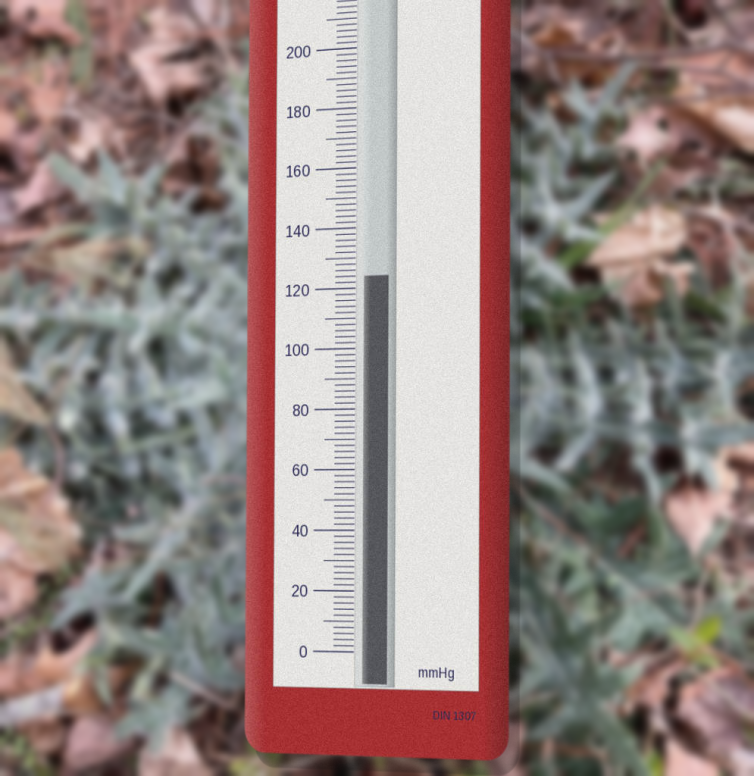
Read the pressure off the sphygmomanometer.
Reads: 124 mmHg
